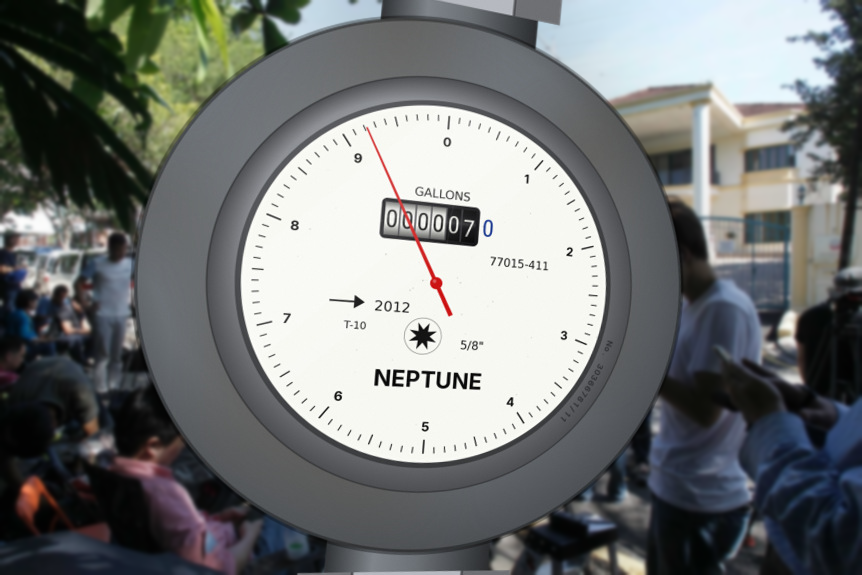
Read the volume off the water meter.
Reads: 69.2 gal
